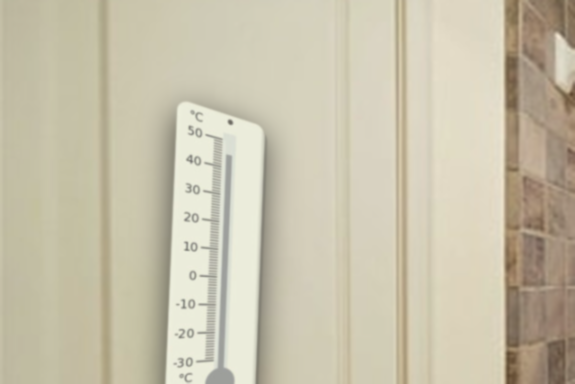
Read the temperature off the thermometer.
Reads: 45 °C
